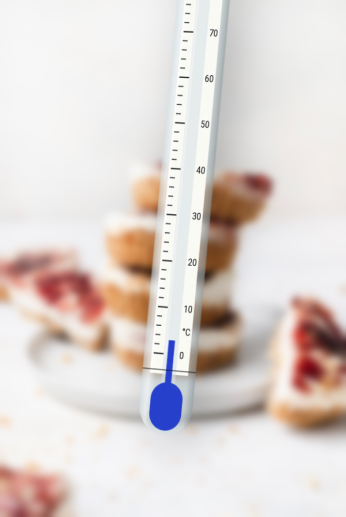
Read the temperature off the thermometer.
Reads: 3 °C
